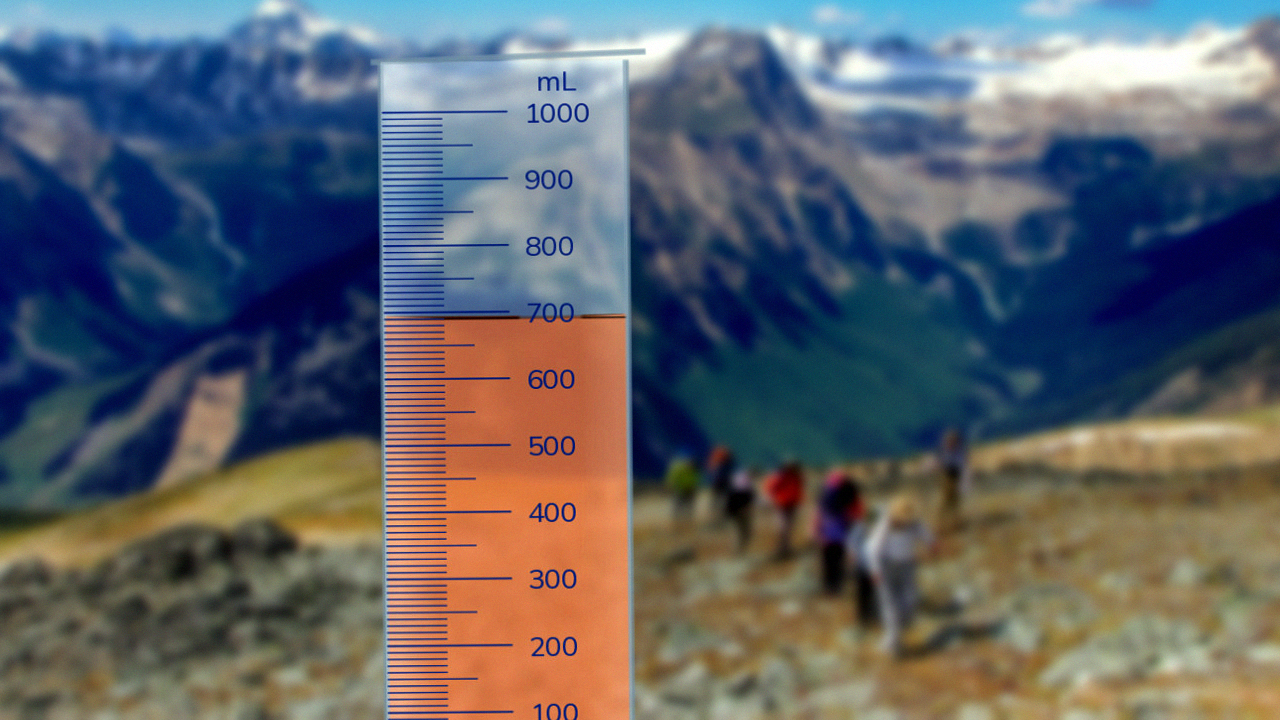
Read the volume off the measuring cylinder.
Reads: 690 mL
